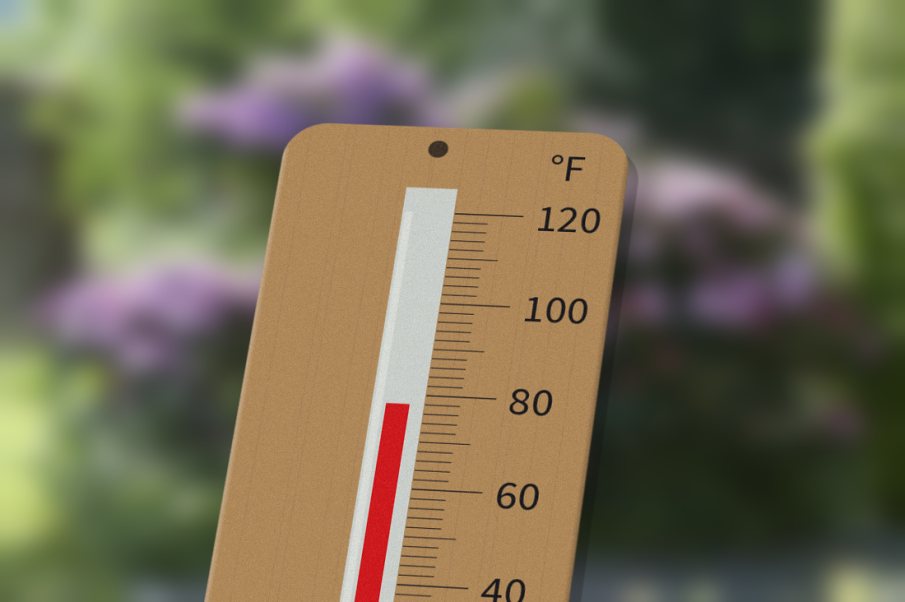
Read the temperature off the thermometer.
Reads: 78 °F
